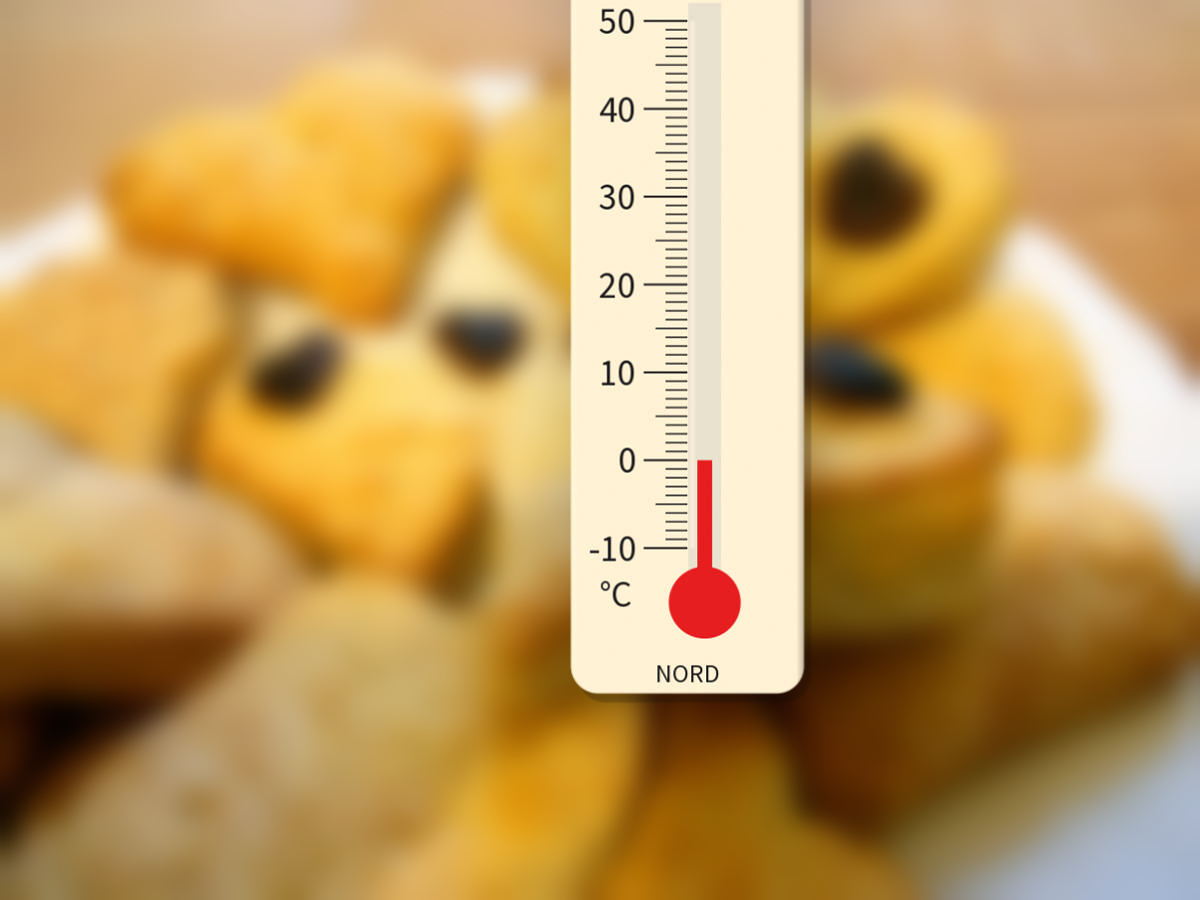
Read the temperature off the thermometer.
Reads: 0 °C
